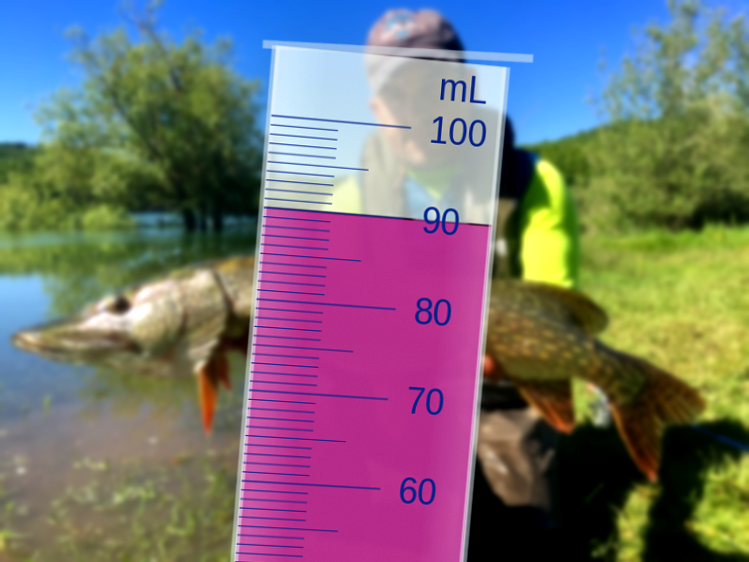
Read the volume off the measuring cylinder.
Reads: 90 mL
